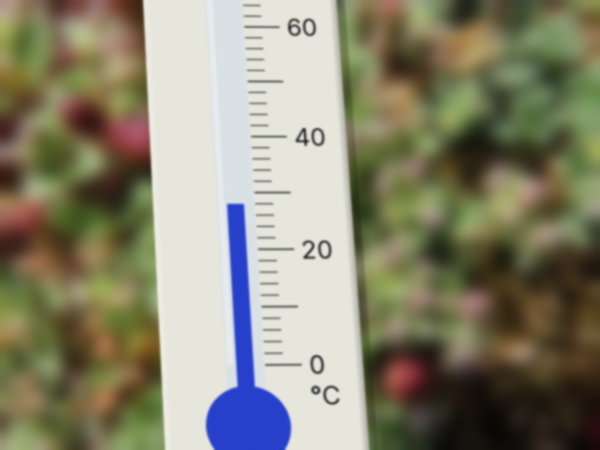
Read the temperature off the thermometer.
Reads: 28 °C
